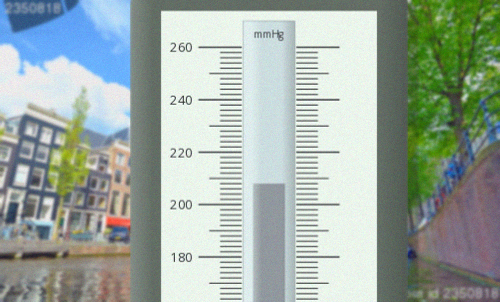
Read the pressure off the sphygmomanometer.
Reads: 208 mmHg
